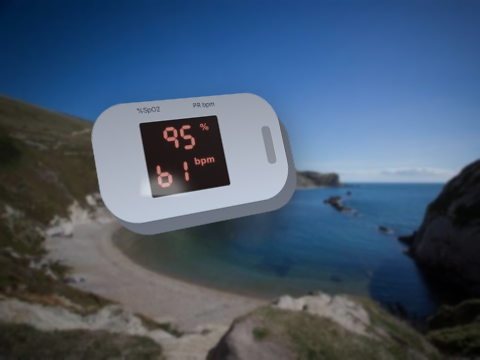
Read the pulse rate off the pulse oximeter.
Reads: 61 bpm
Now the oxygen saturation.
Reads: 95 %
